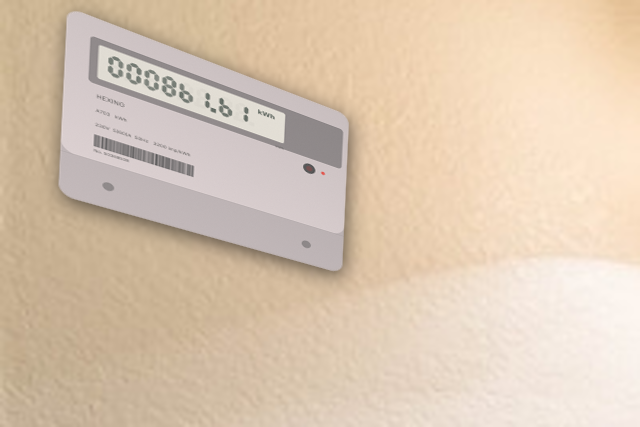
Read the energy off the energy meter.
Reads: 861.61 kWh
